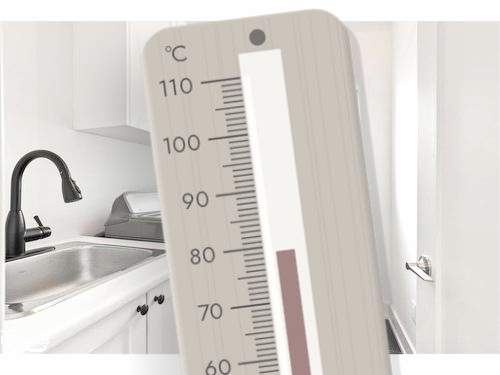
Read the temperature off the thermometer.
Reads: 79 °C
